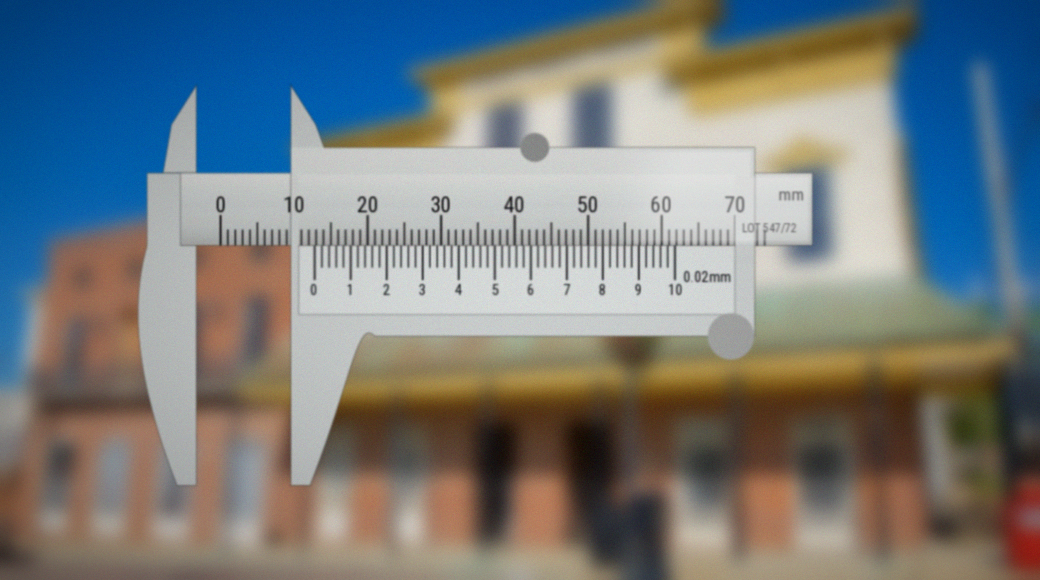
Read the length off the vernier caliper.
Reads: 12.8 mm
